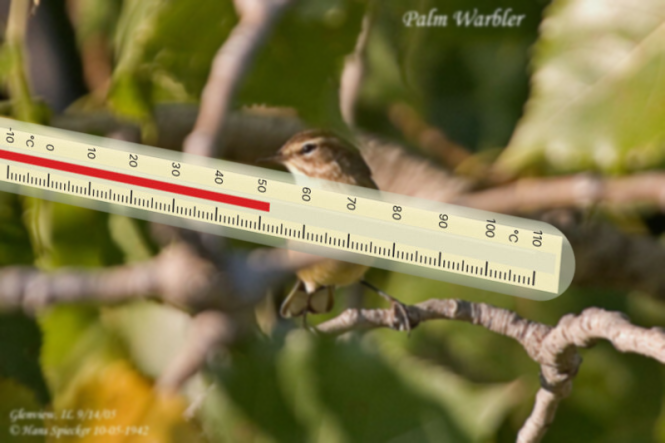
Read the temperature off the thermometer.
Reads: 52 °C
